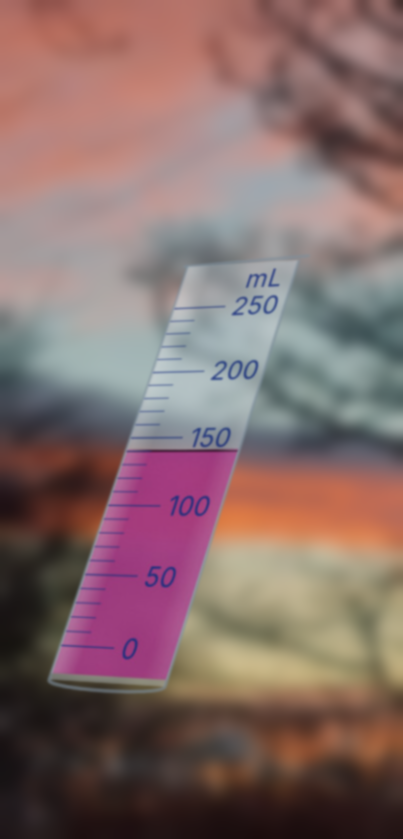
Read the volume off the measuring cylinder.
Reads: 140 mL
